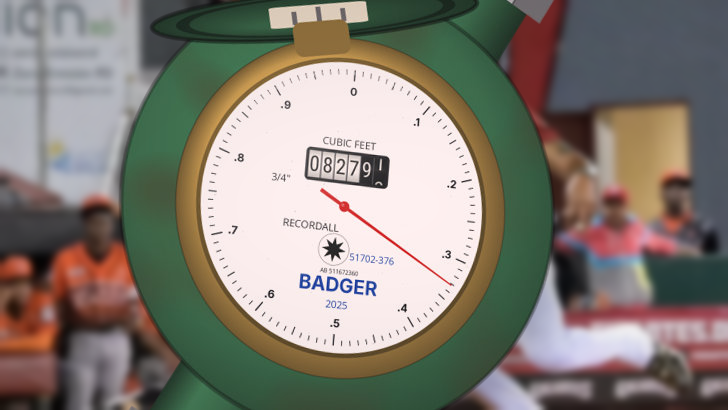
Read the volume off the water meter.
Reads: 82791.33 ft³
